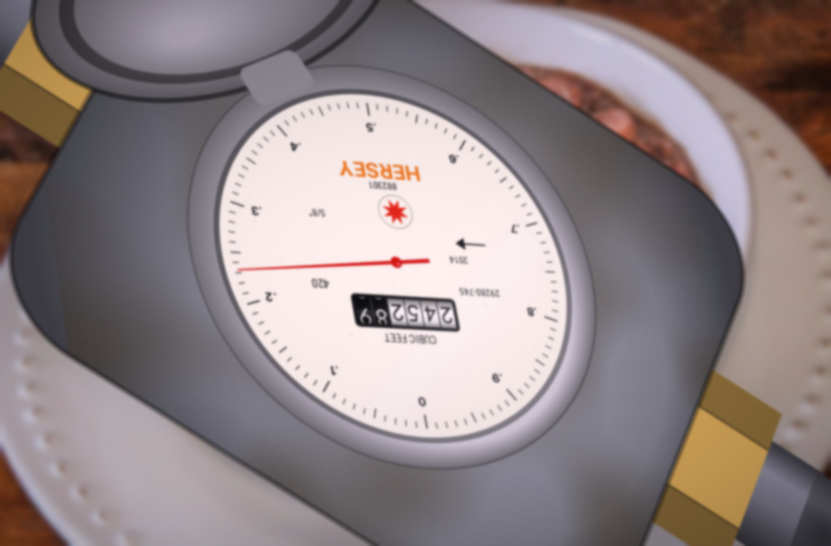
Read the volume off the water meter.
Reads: 245289.23 ft³
